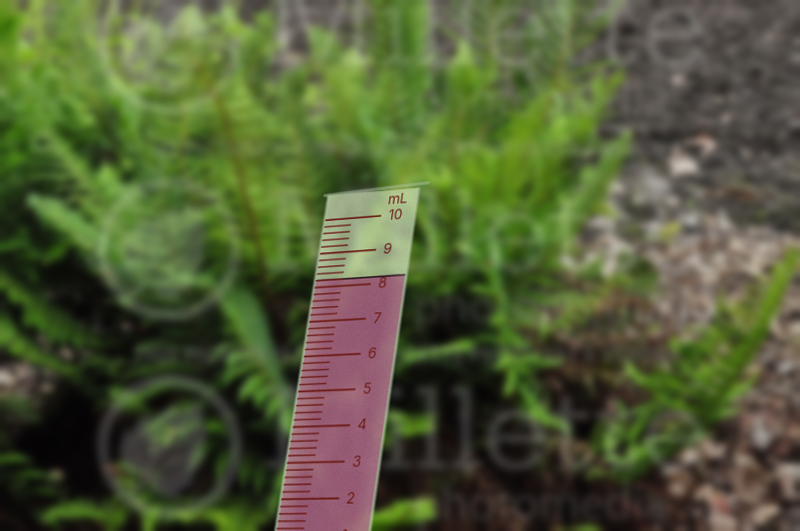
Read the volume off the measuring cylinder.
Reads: 8.2 mL
